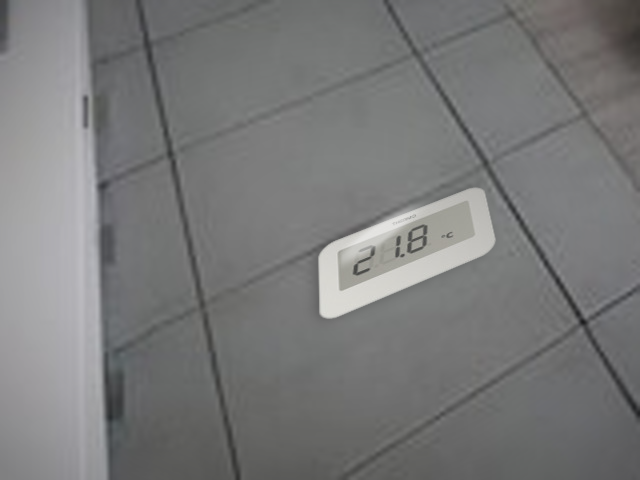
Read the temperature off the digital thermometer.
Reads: 21.8 °C
